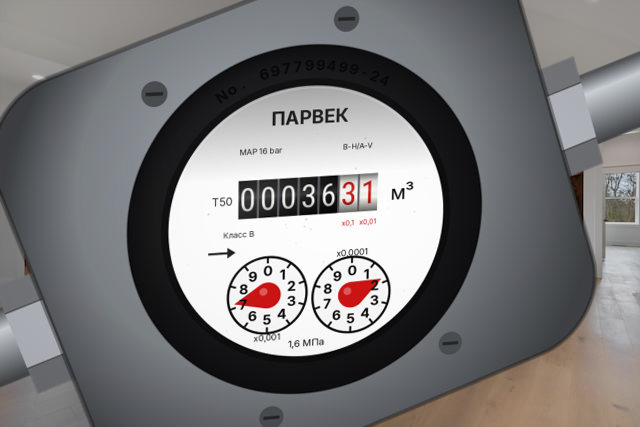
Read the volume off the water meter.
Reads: 36.3171 m³
